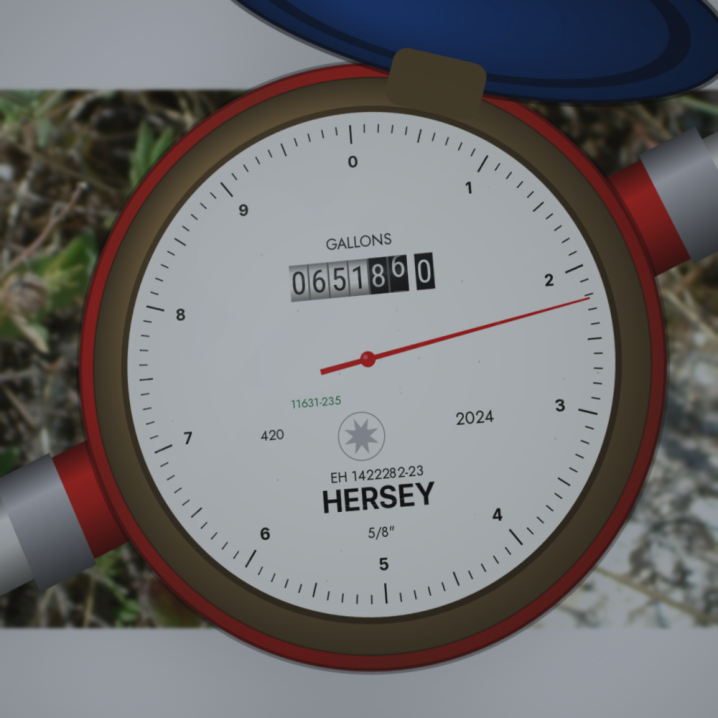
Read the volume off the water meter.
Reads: 651862.2 gal
